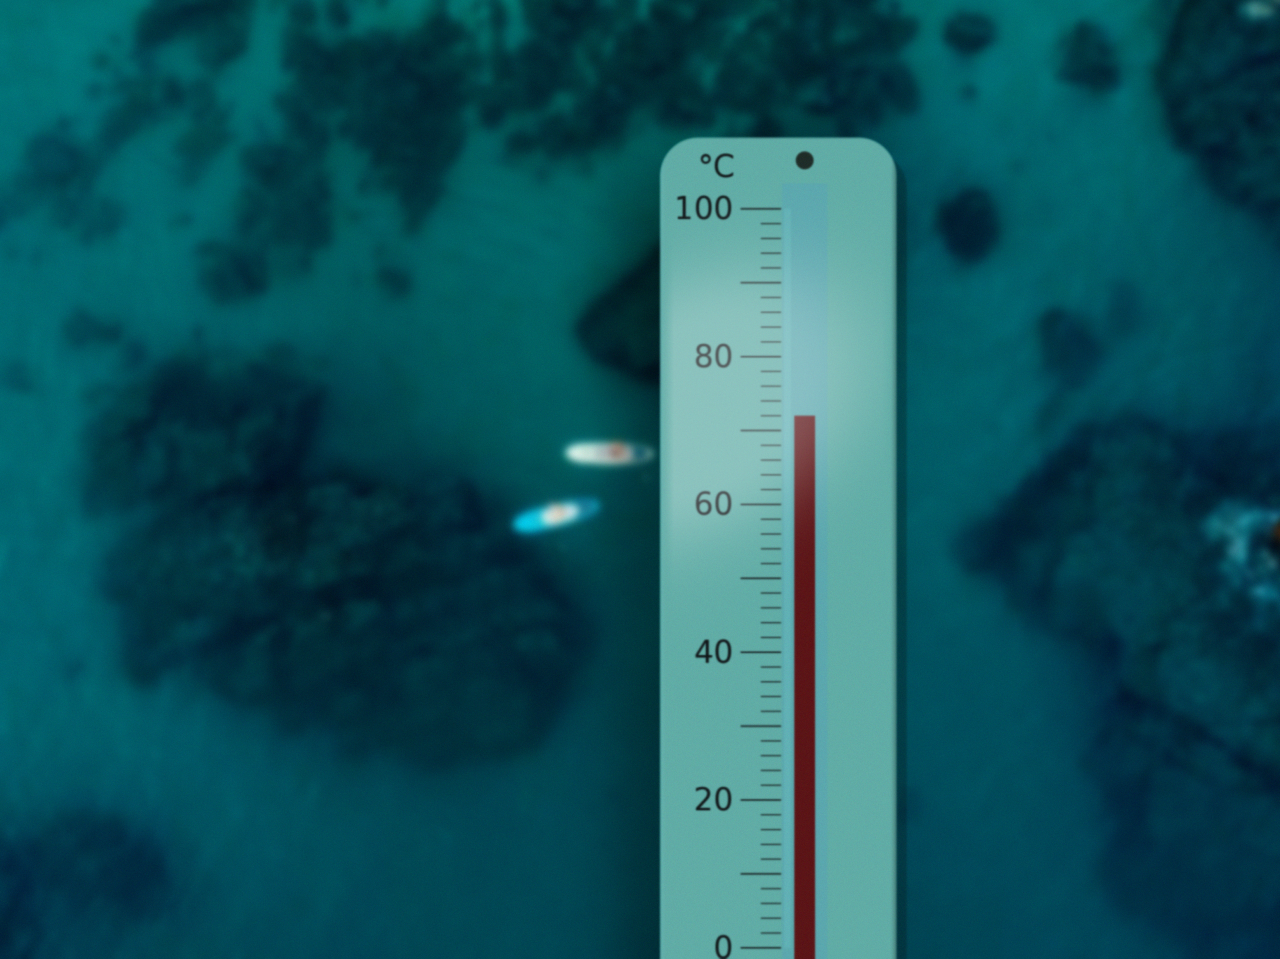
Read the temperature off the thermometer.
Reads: 72 °C
